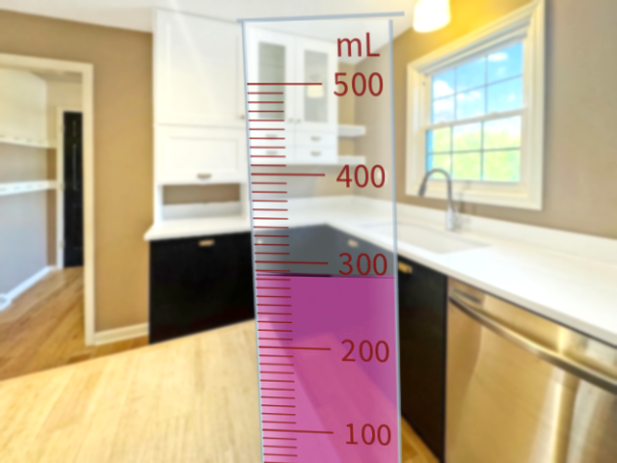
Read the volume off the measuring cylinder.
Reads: 285 mL
